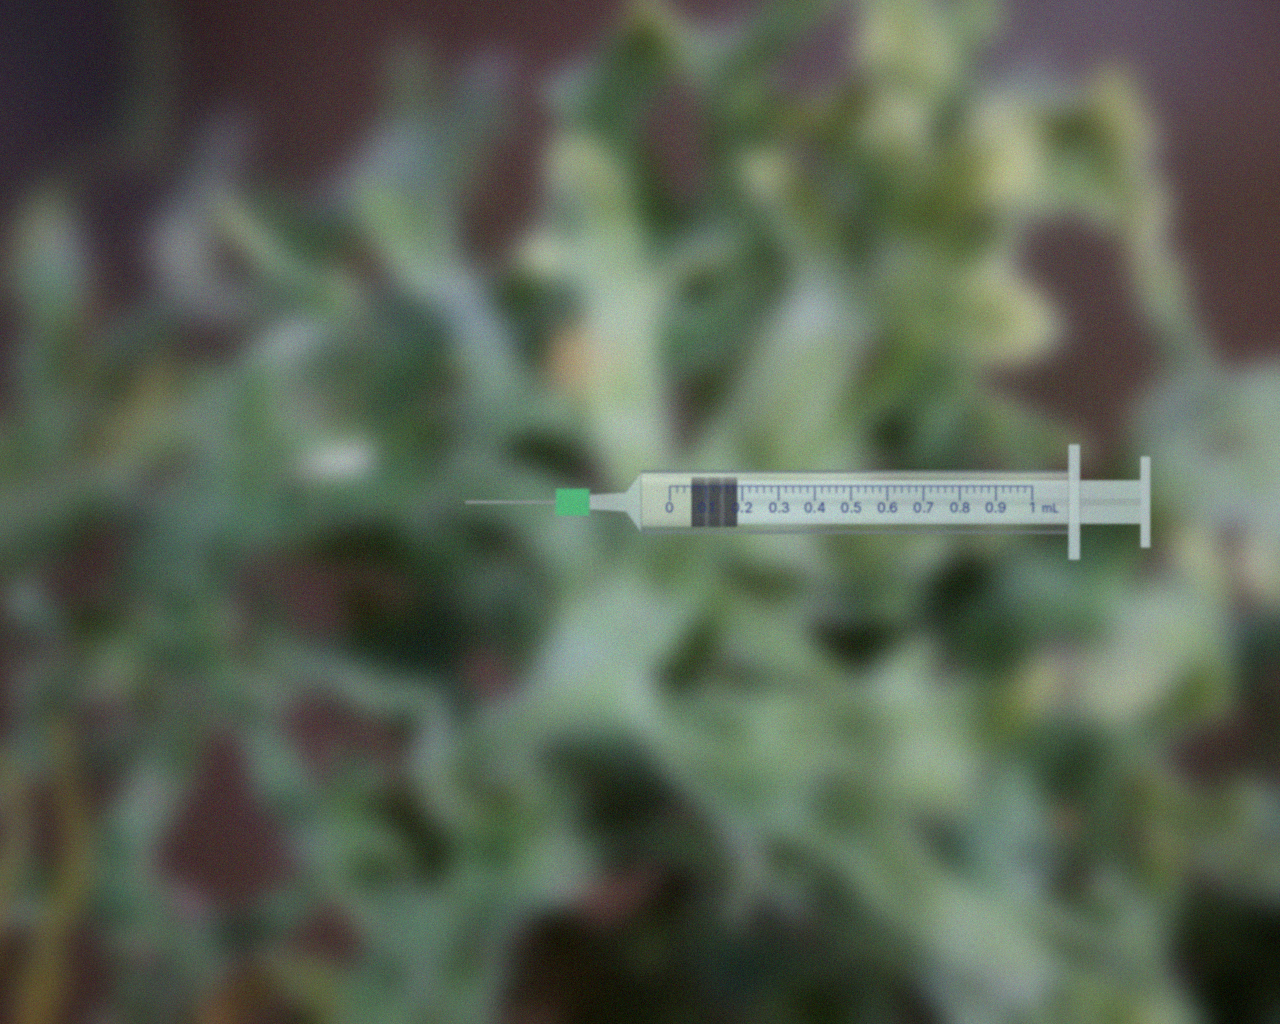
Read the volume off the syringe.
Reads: 0.06 mL
